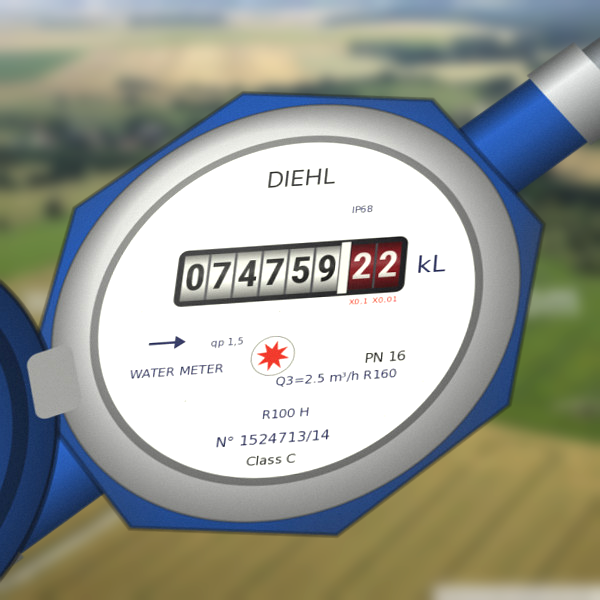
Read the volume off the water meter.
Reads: 74759.22 kL
